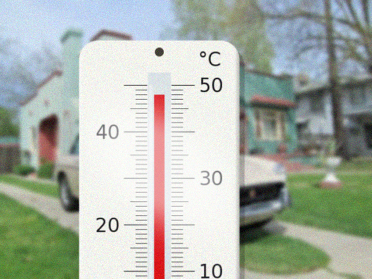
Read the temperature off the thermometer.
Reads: 48 °C
